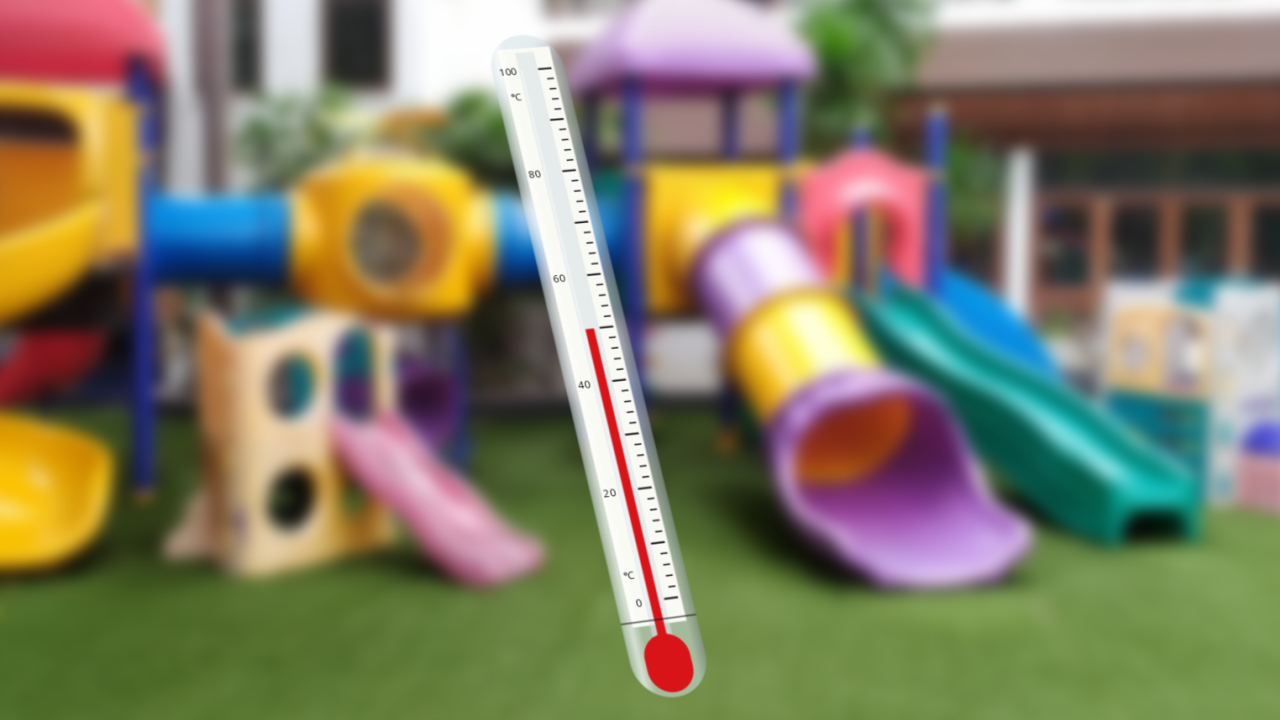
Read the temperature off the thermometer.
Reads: 50 °C
